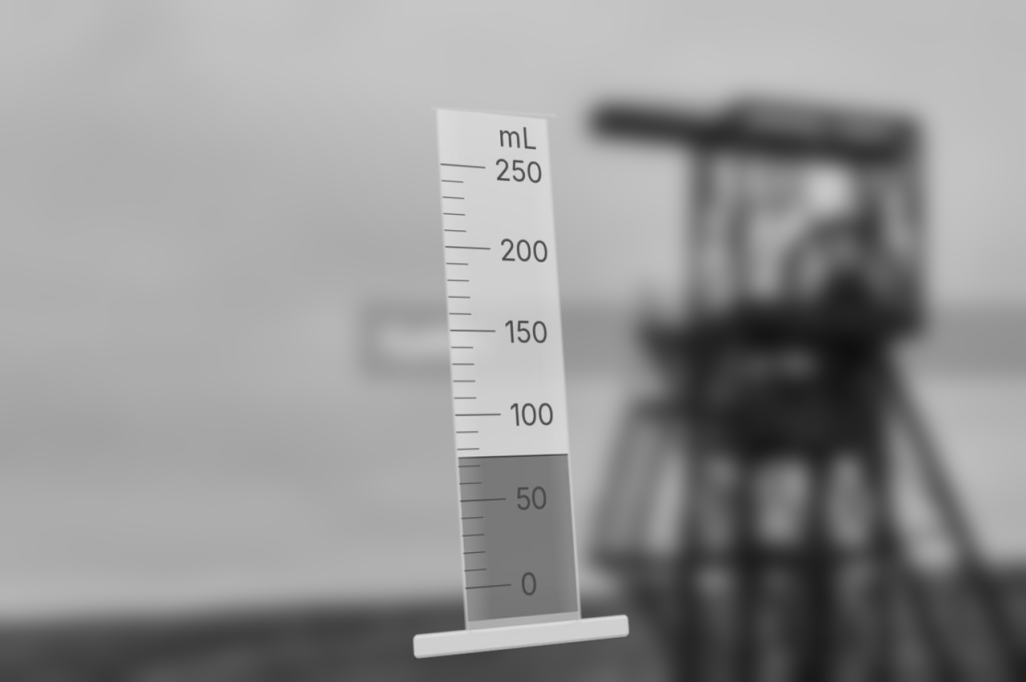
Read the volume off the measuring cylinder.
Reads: 75 mL
